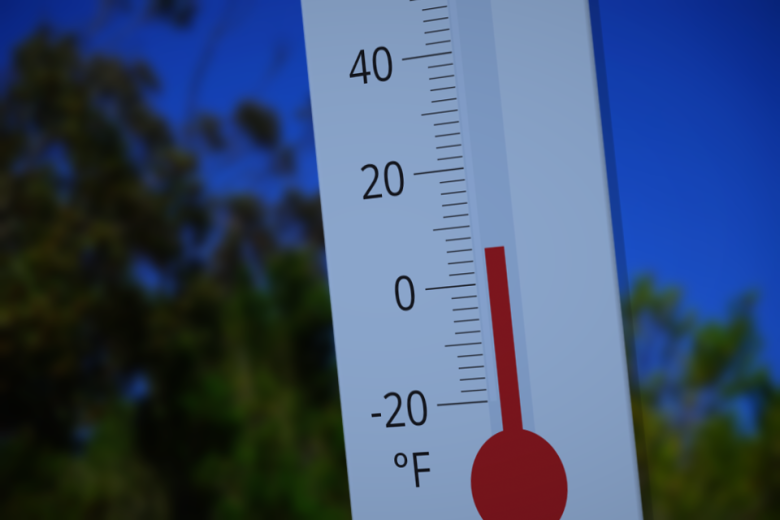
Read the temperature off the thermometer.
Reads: 6 °F
